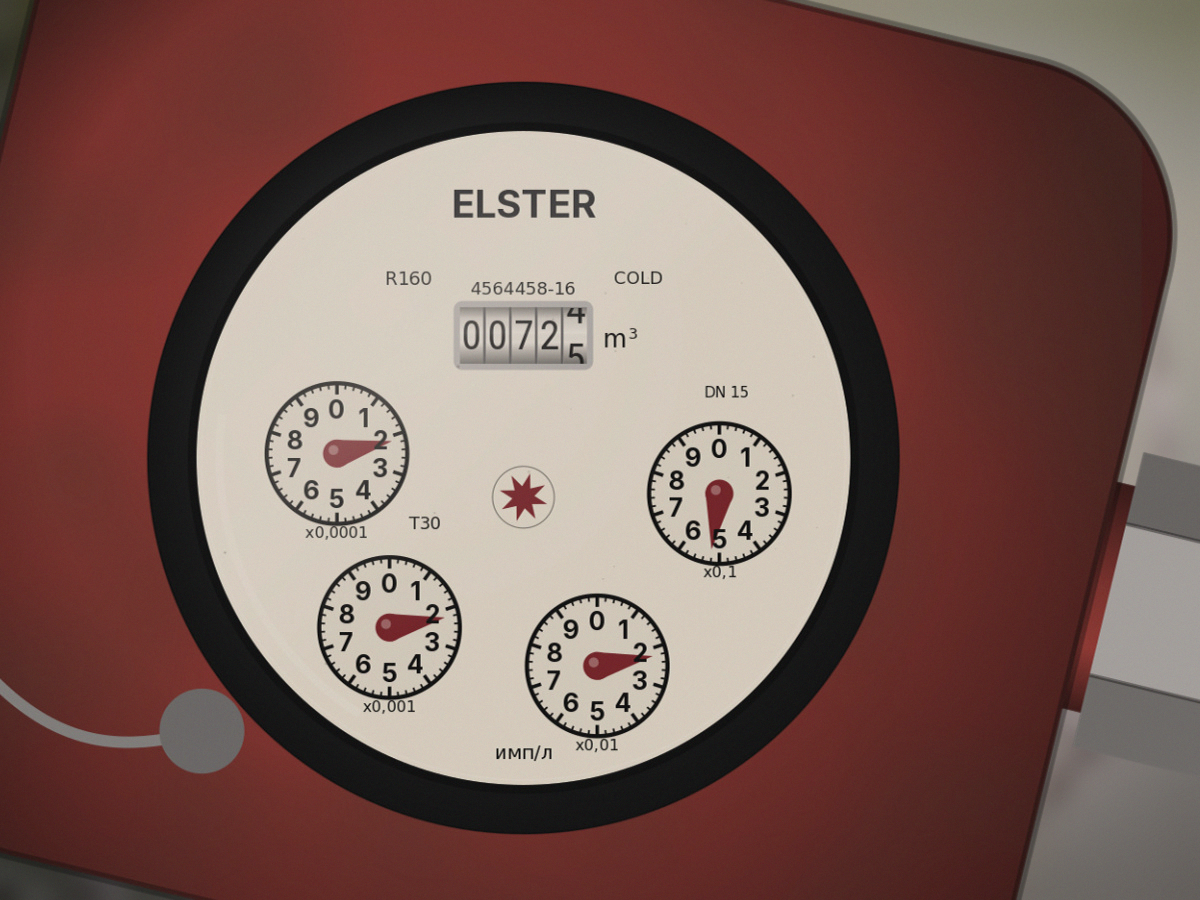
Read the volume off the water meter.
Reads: 724.5222 m³
